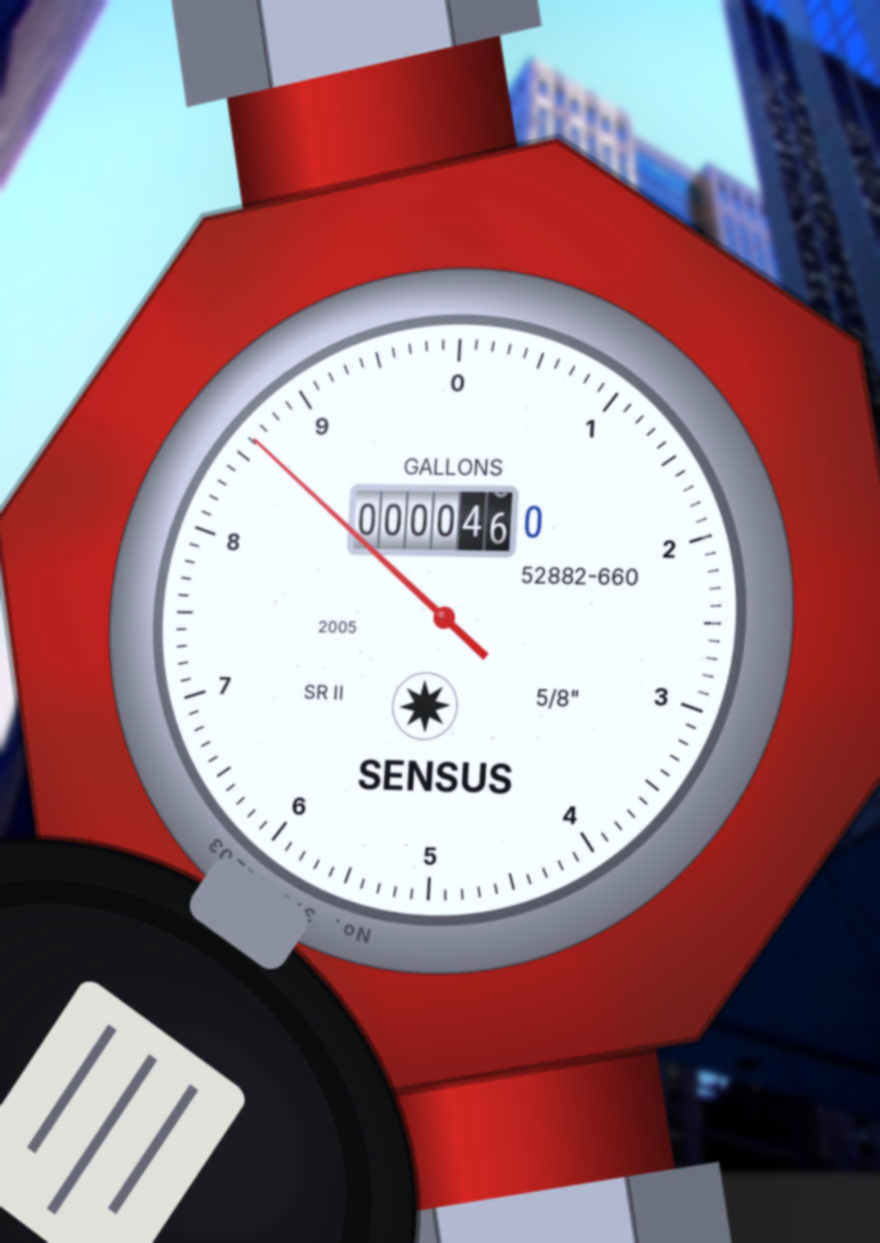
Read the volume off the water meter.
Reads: 458.6 gal
